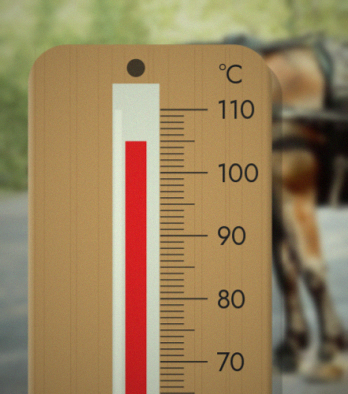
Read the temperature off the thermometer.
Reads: 105 °C
